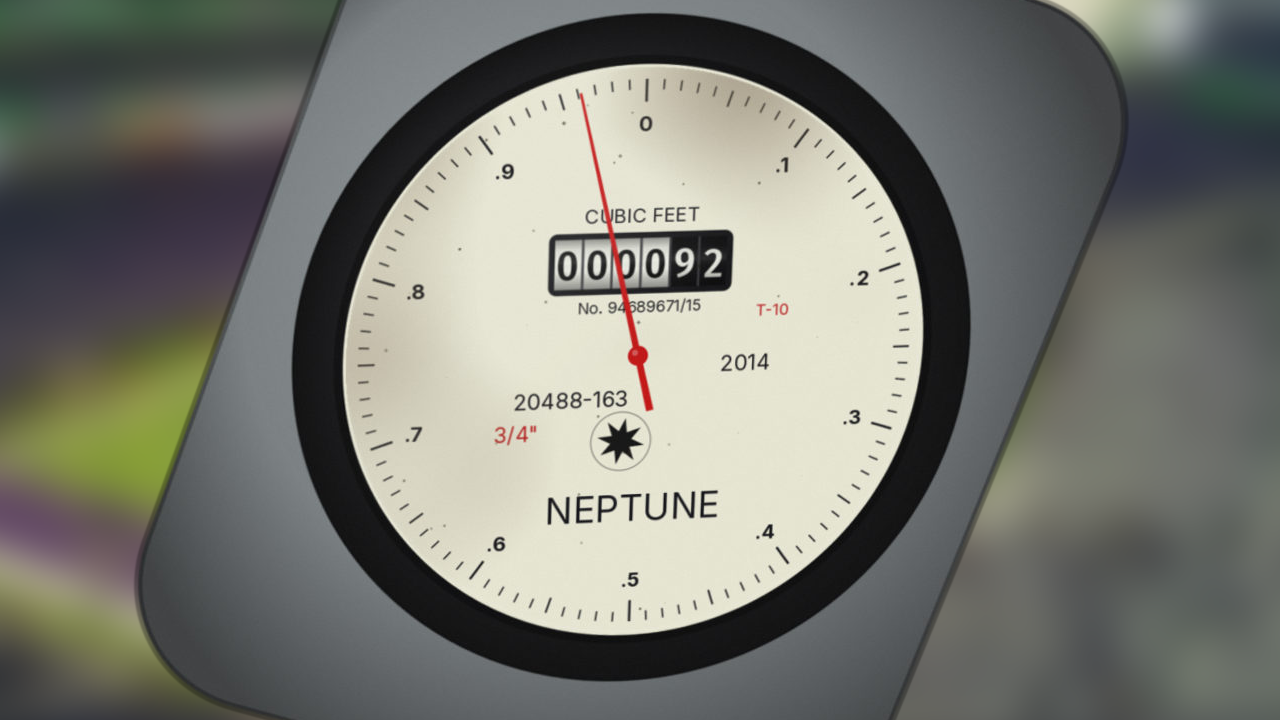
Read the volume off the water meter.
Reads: 91.96 ft³
